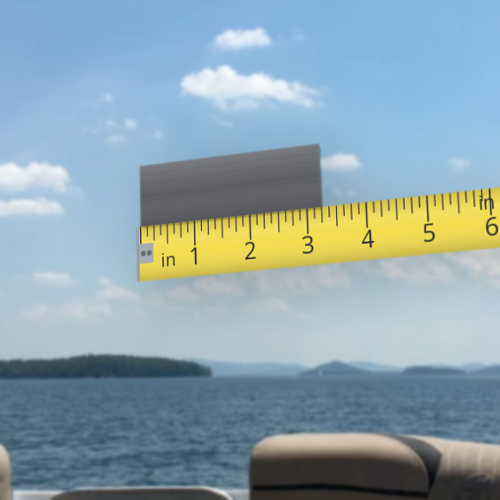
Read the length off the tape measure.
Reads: 3.25 in
